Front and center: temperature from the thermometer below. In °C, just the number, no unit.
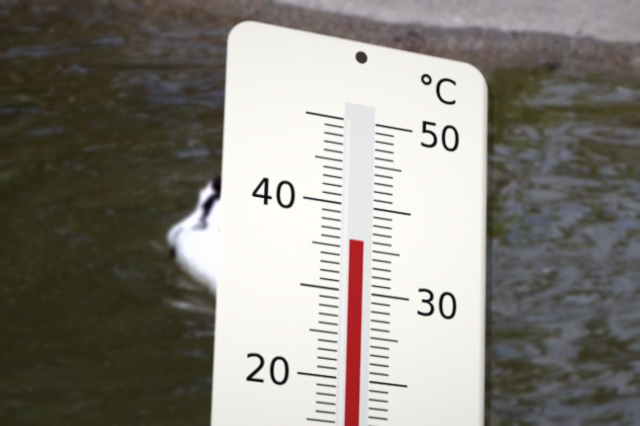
36
